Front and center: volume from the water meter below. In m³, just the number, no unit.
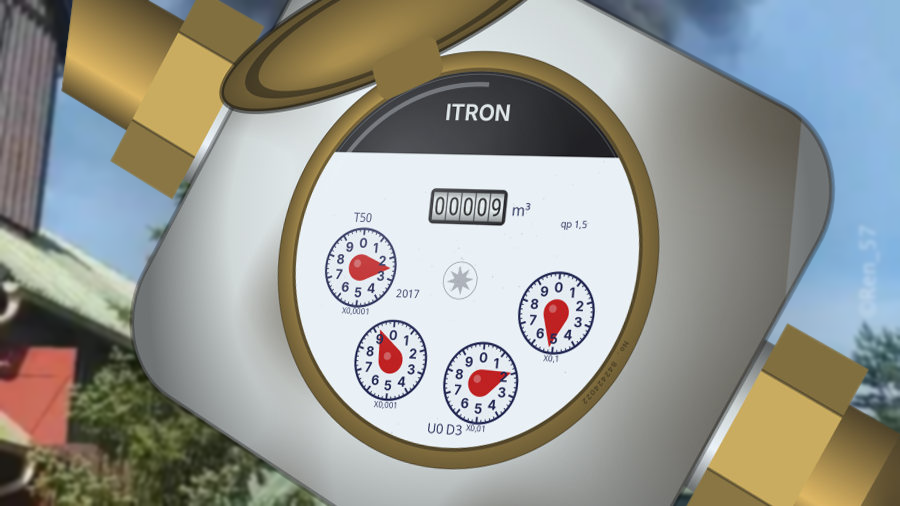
9.5192
